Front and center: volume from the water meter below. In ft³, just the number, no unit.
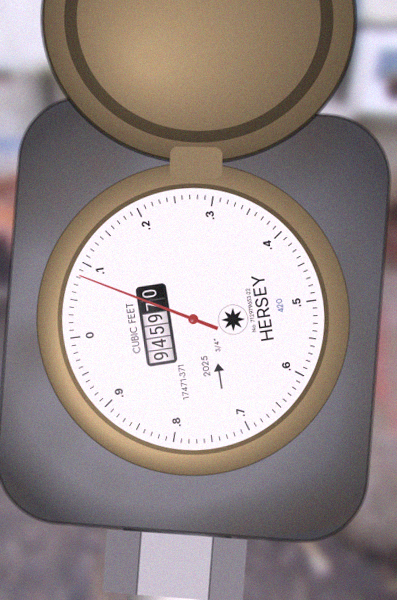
945970.08
